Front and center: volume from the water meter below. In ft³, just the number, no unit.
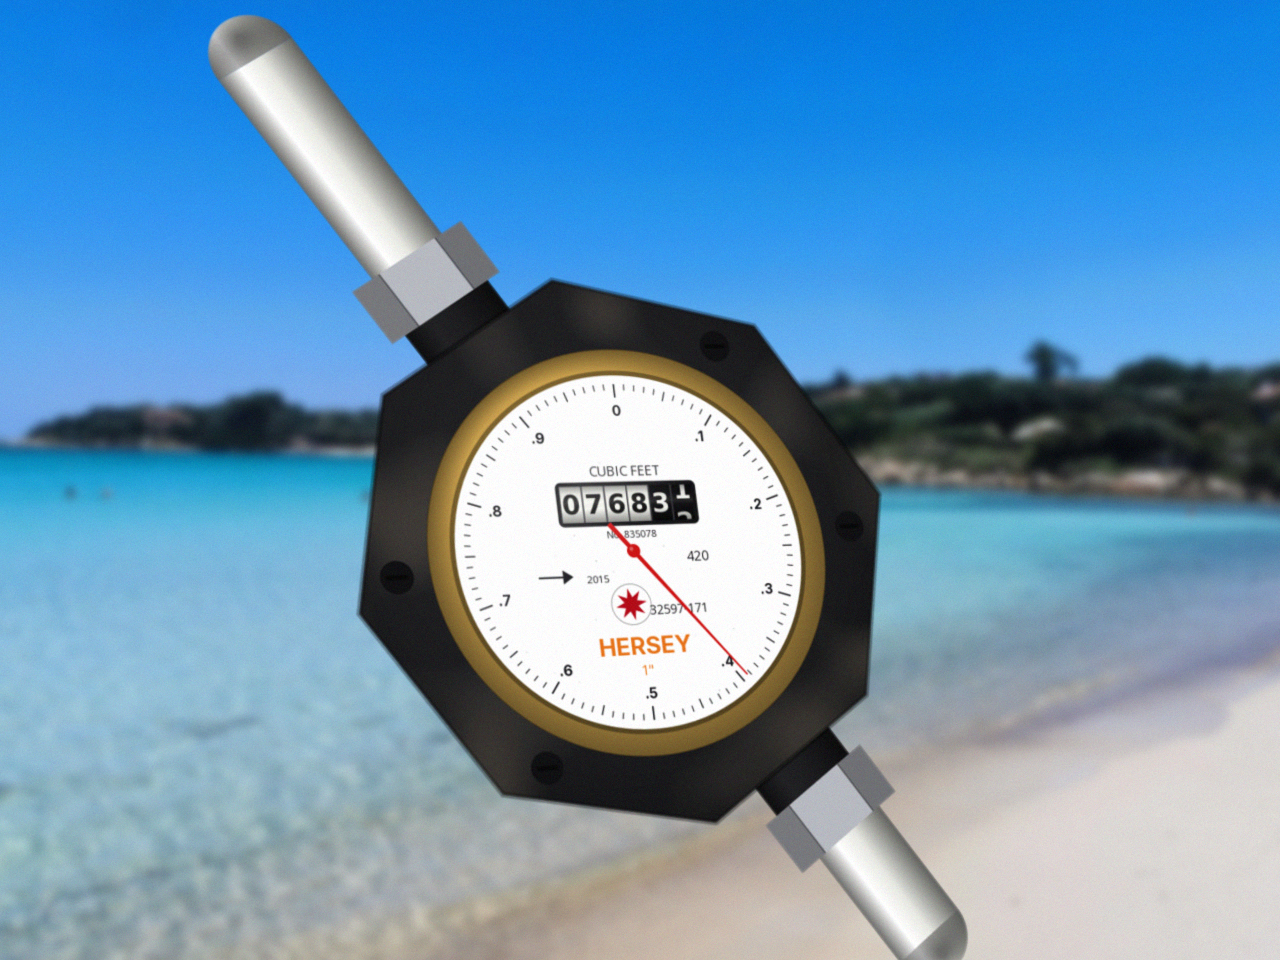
76831.39
